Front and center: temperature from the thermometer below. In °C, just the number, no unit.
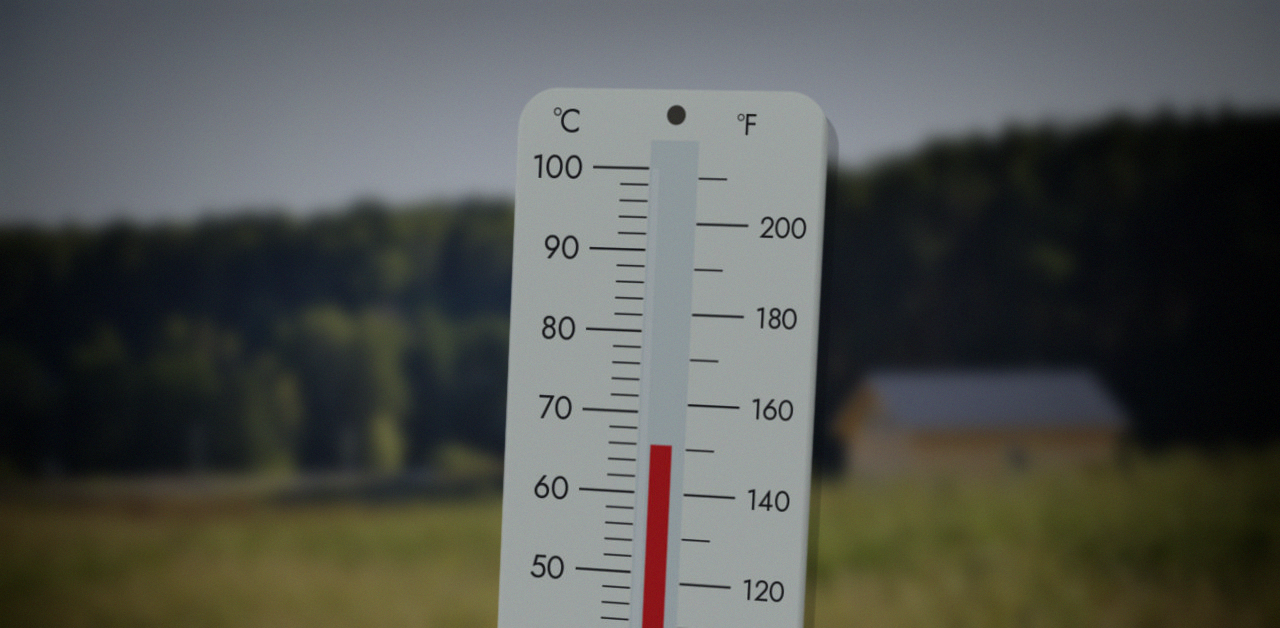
66
